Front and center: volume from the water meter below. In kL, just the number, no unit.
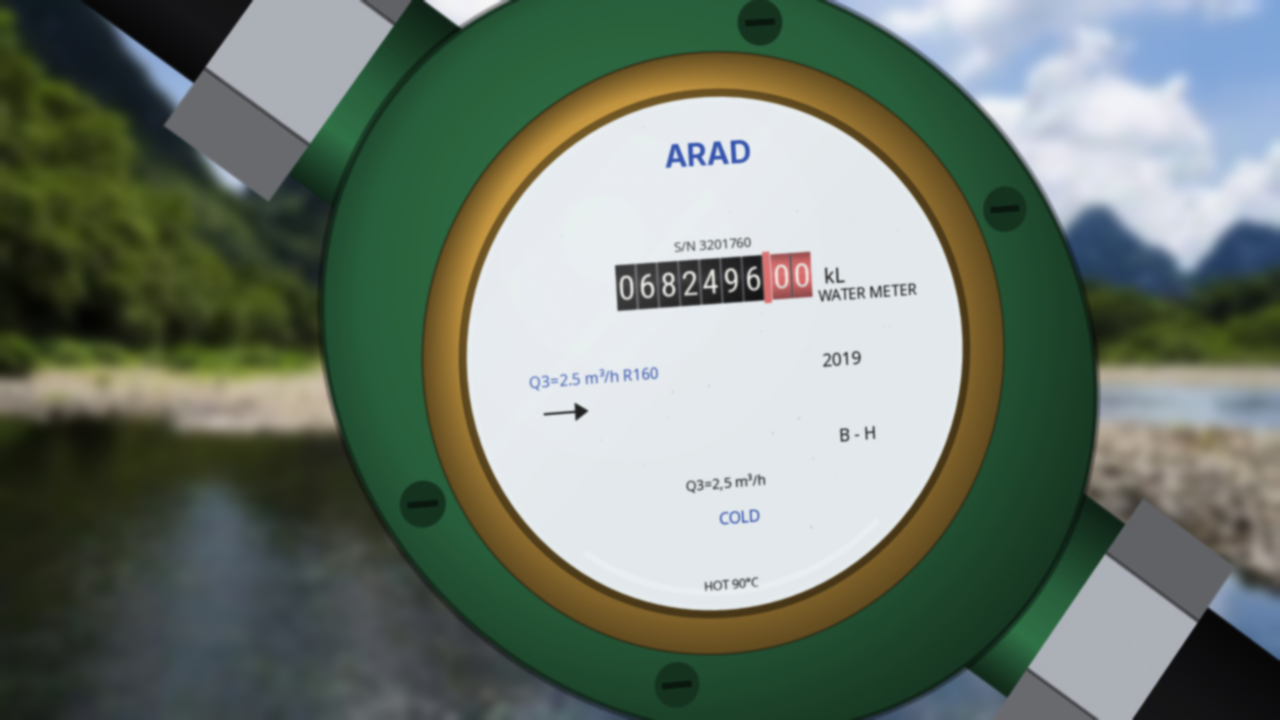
682496.00
